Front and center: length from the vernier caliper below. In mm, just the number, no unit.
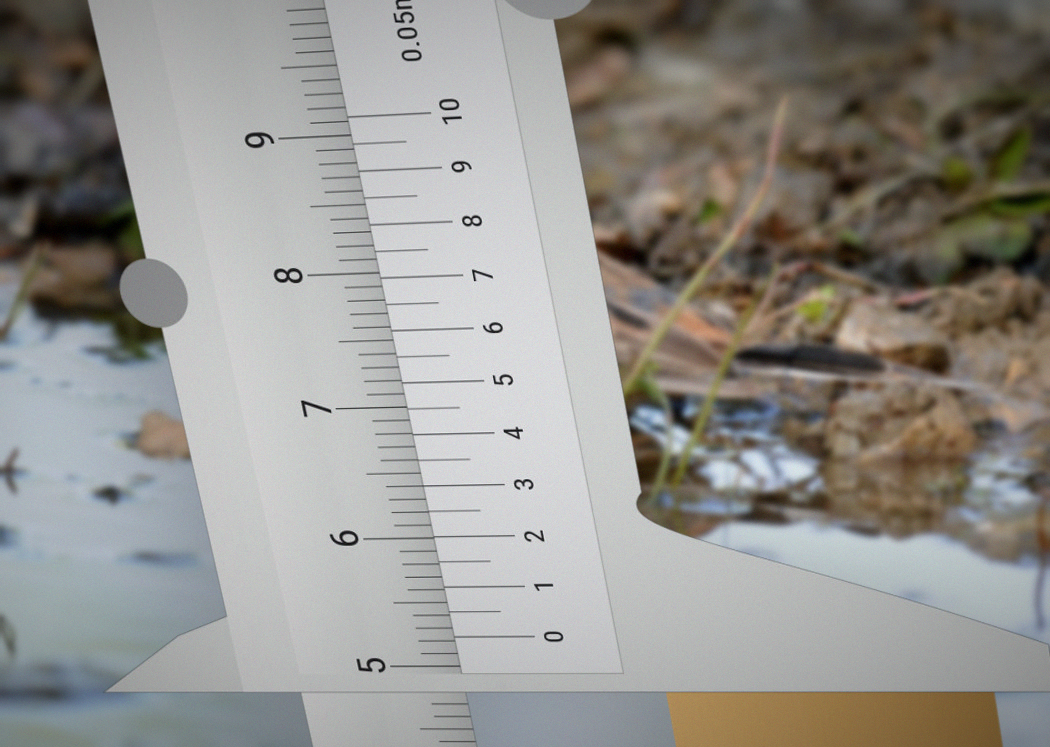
52.3
